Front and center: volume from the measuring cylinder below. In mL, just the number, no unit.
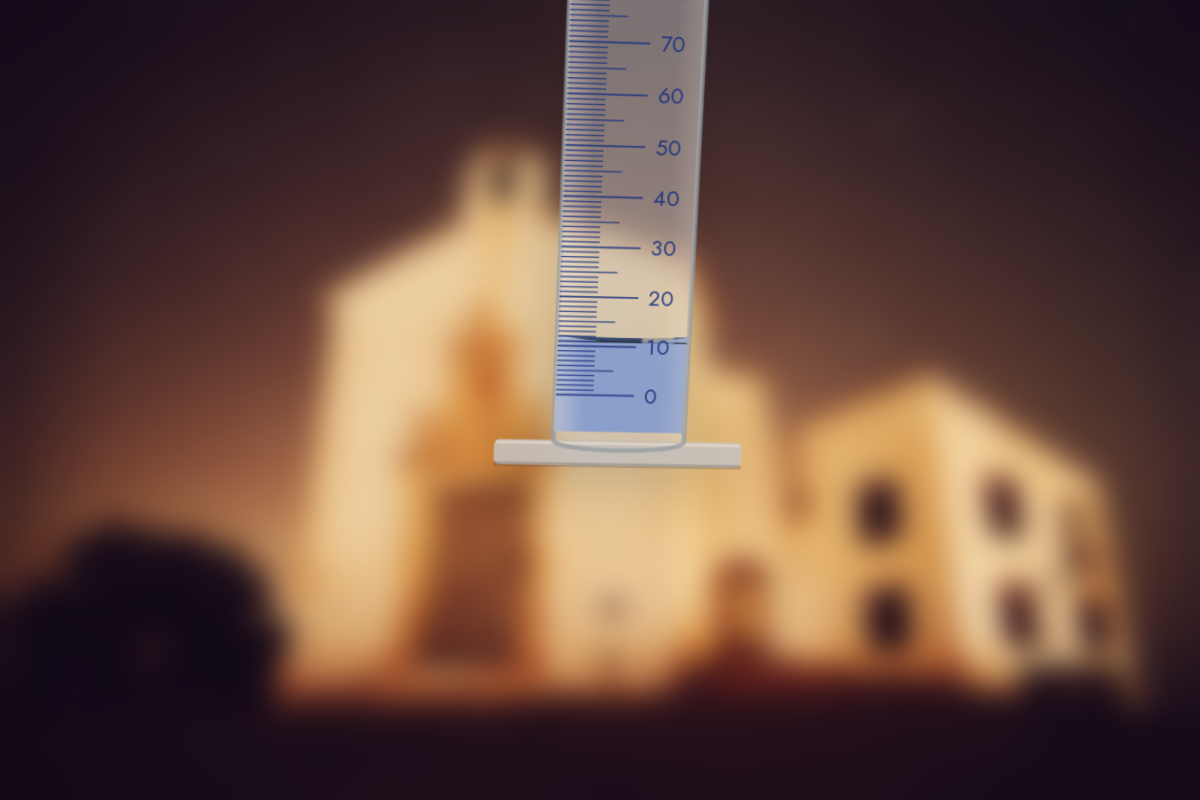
11
